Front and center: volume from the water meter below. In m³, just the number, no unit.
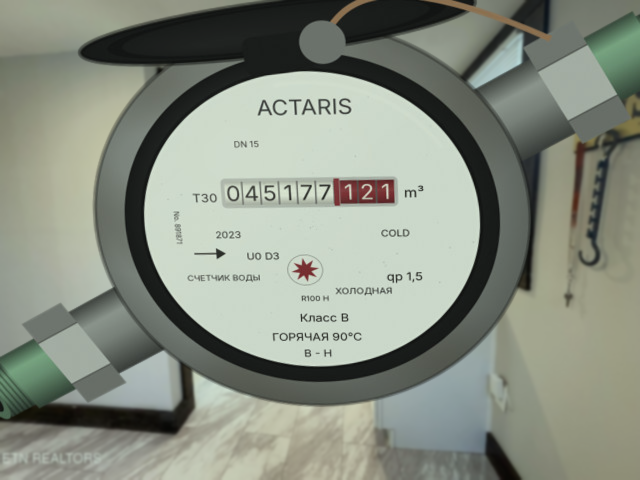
45177.121
